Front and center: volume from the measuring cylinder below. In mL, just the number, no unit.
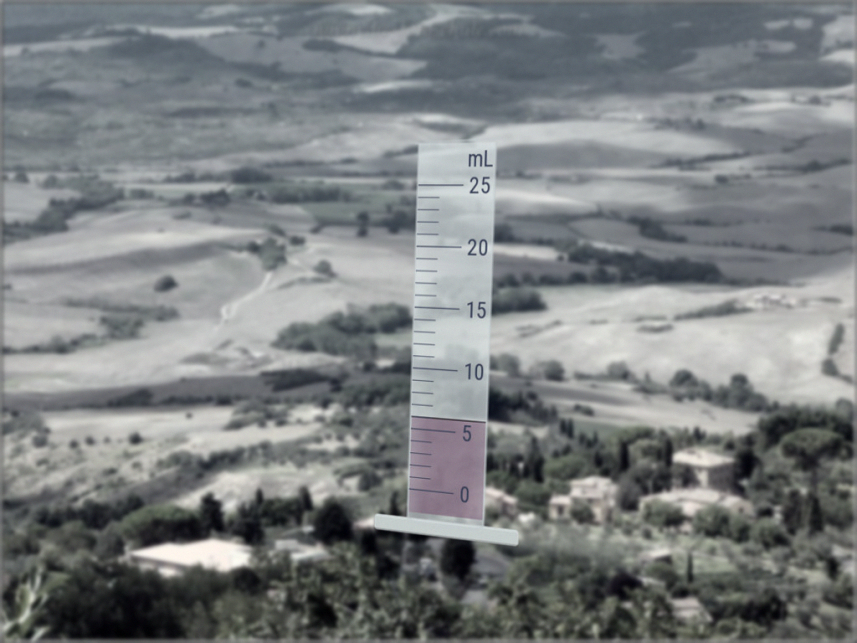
6
